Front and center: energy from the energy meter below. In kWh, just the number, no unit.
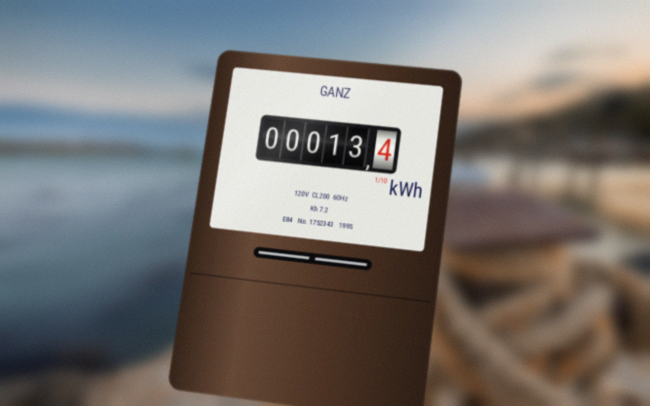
13.4
